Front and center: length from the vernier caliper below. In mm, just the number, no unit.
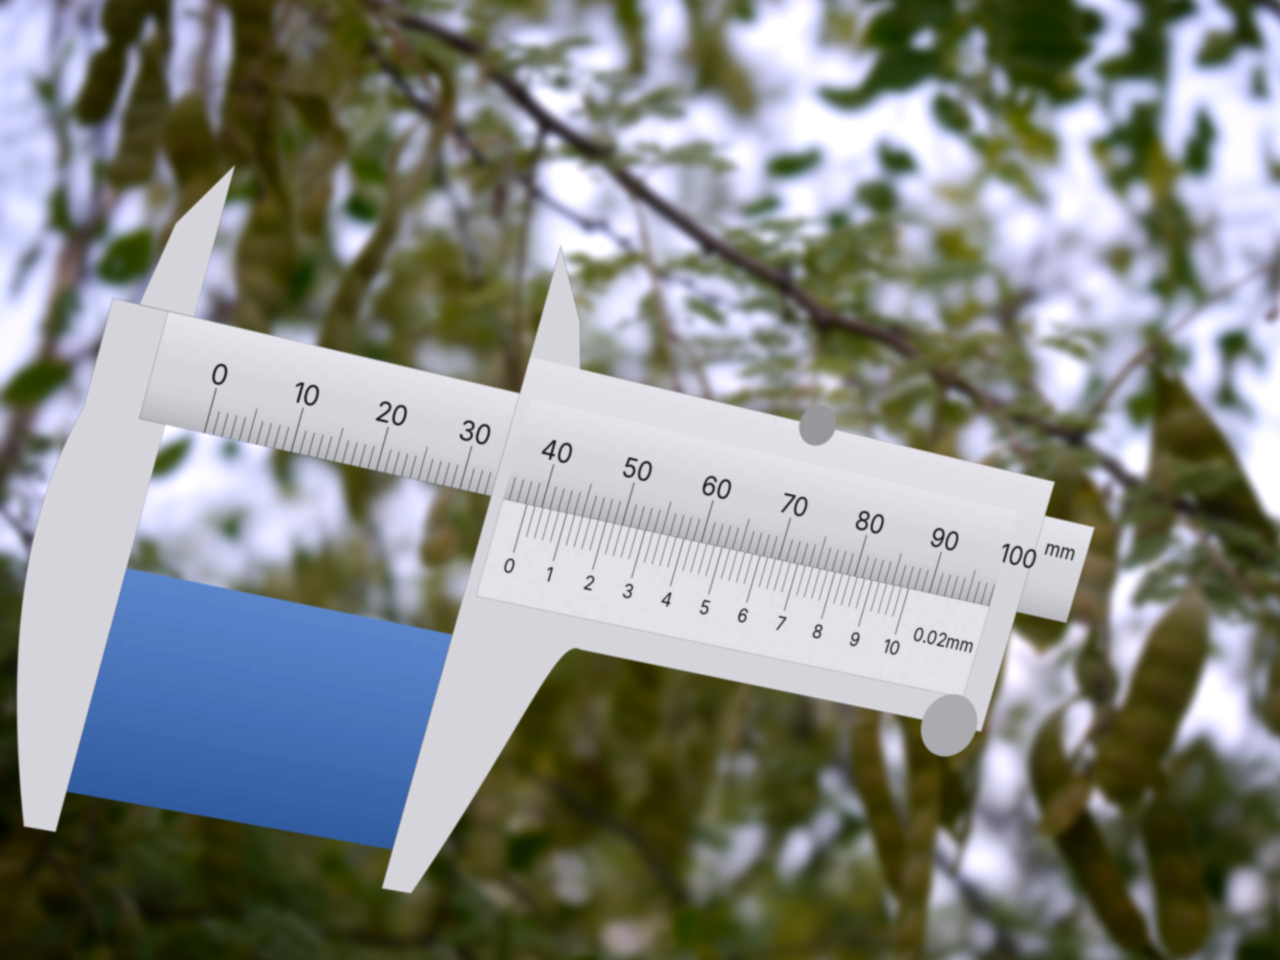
38.2
